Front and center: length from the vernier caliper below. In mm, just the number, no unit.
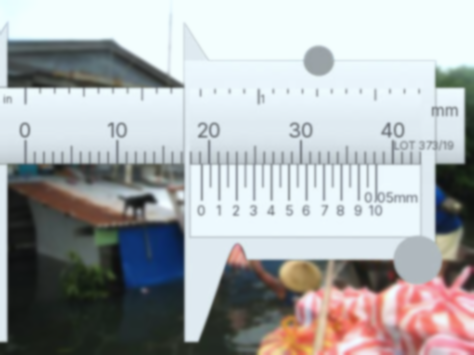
19.2
